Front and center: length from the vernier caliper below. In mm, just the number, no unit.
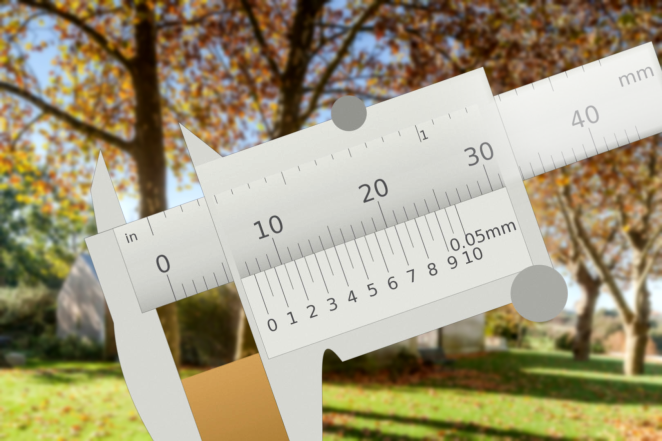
7.4
